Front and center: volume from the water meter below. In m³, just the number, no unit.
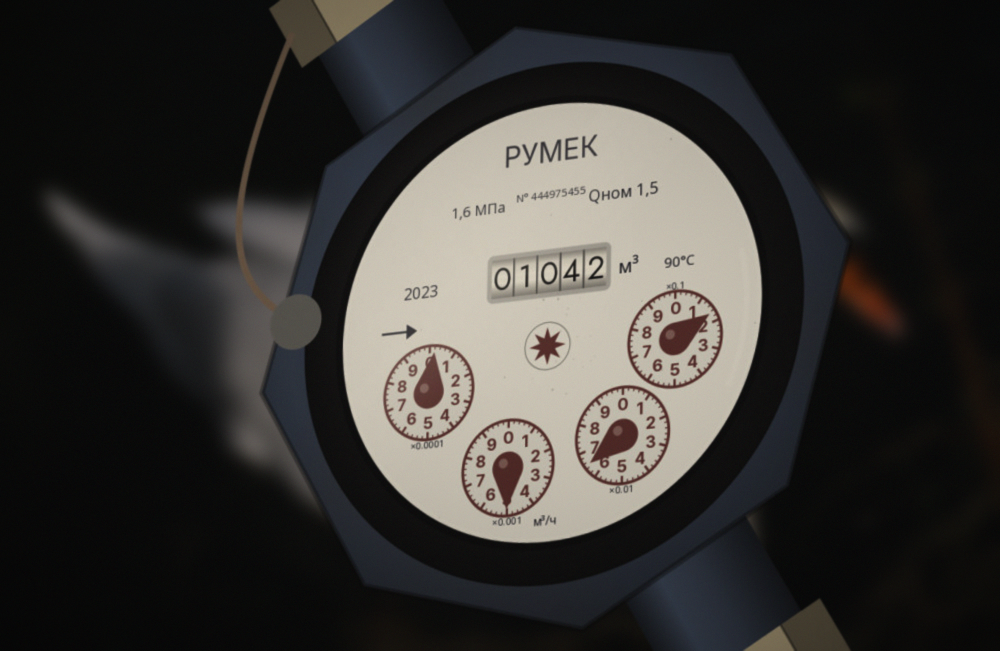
1042.1650
